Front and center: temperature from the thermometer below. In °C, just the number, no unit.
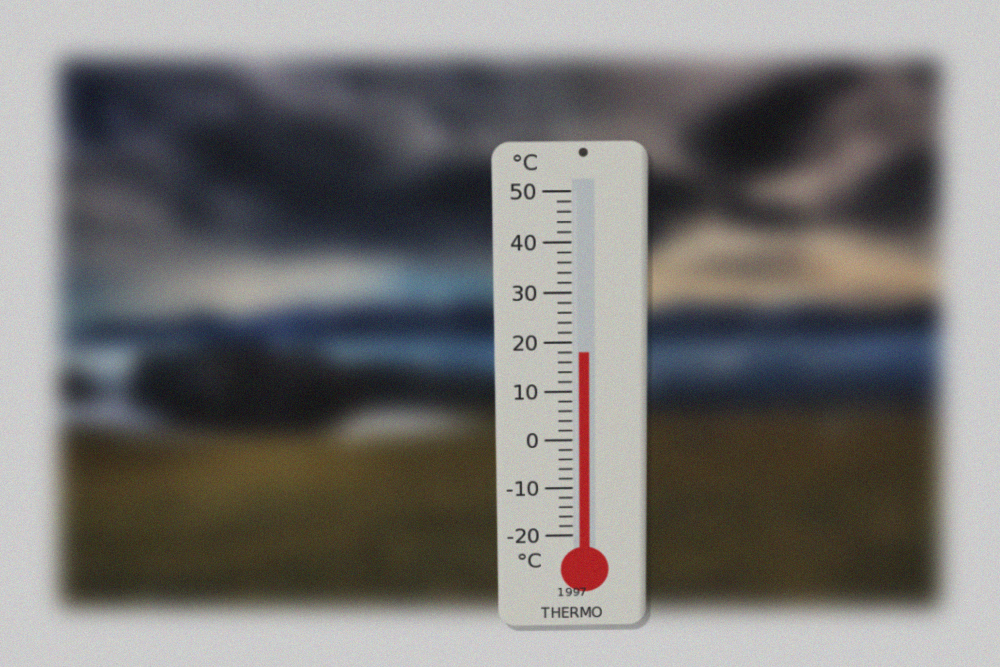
18
